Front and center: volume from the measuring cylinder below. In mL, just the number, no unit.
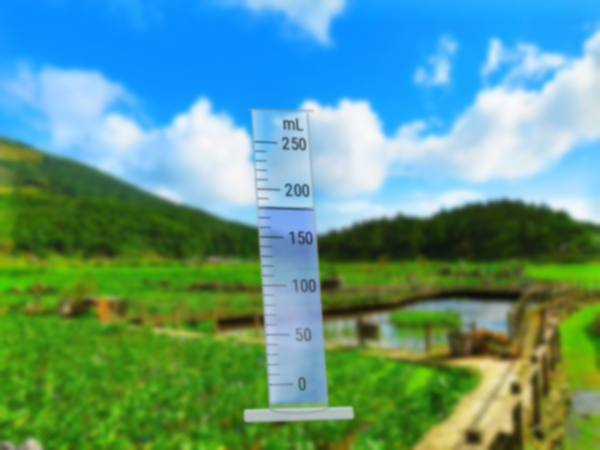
180
